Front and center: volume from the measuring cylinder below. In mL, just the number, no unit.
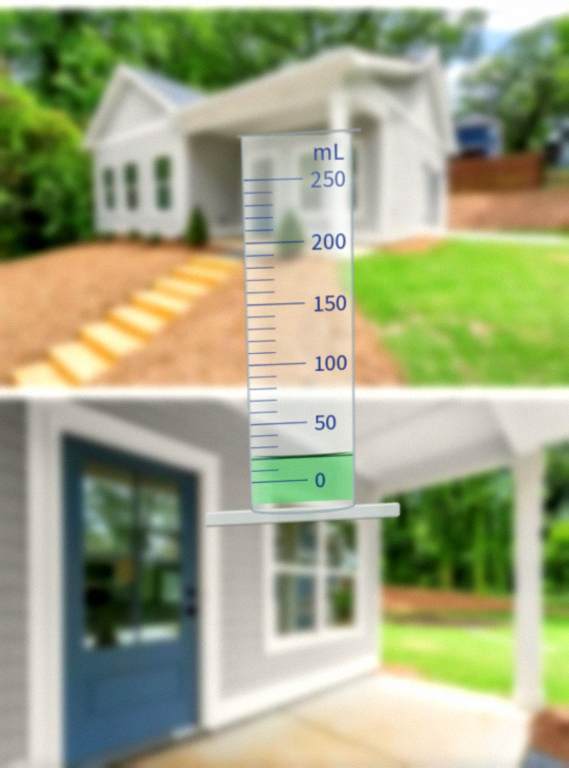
20
